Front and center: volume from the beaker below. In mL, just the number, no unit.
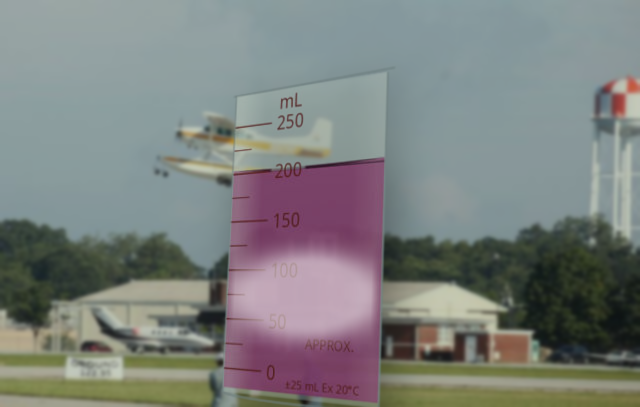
200
